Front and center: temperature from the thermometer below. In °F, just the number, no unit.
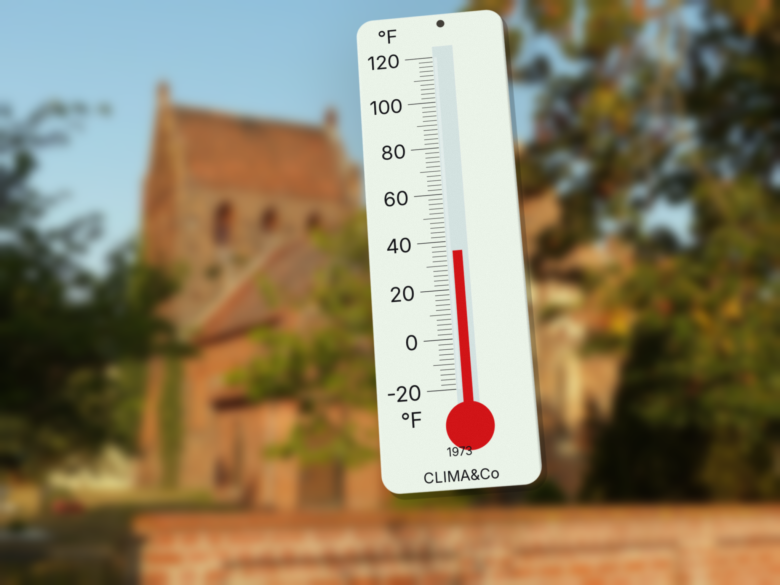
36
